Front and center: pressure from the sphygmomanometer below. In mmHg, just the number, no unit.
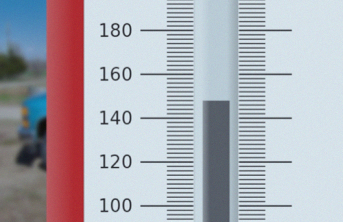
148
